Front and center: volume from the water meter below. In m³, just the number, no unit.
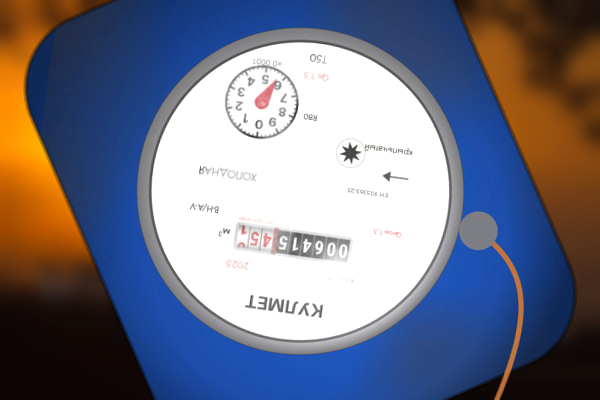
6415.4505
